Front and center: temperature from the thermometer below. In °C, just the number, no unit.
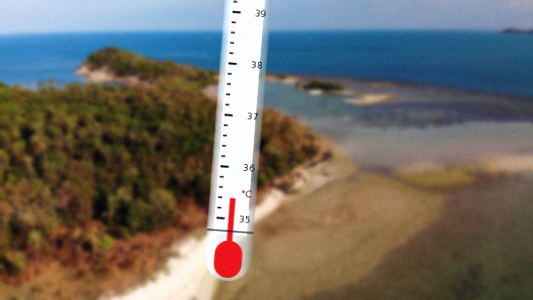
35.4
